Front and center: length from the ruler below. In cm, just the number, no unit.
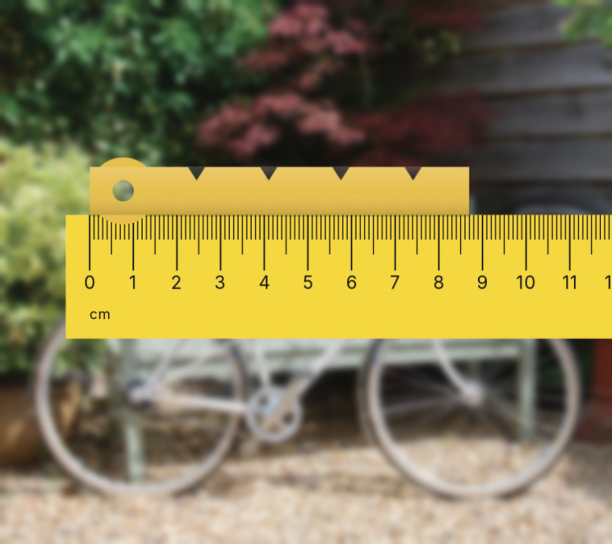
8.7
